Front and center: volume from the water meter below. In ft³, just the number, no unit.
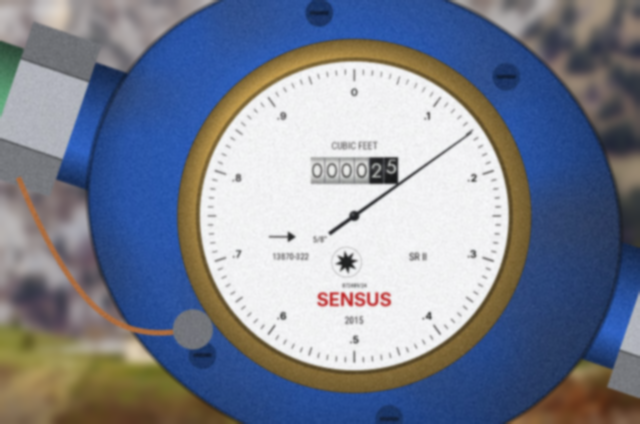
25.15
